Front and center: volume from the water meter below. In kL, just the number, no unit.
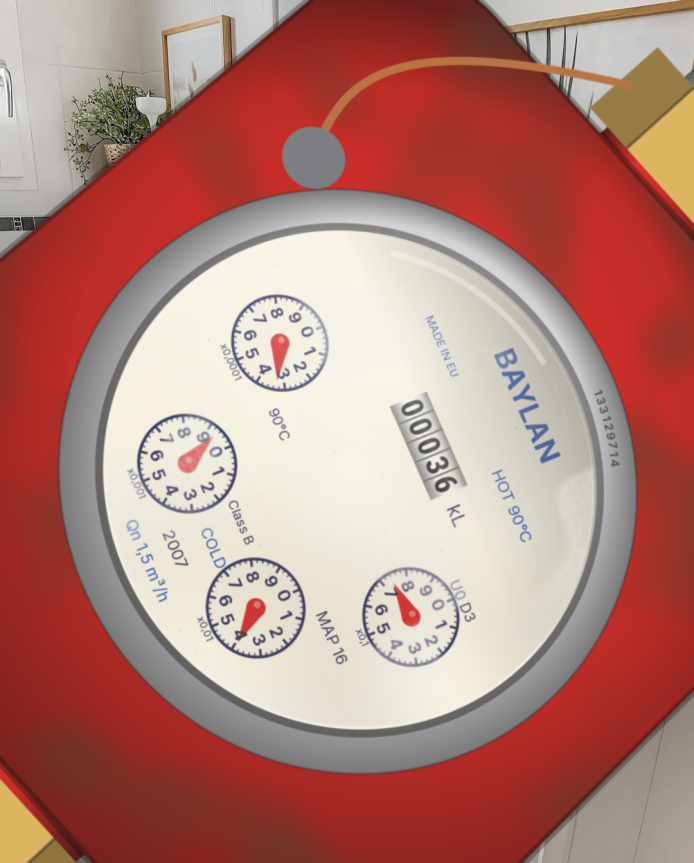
36.7393
